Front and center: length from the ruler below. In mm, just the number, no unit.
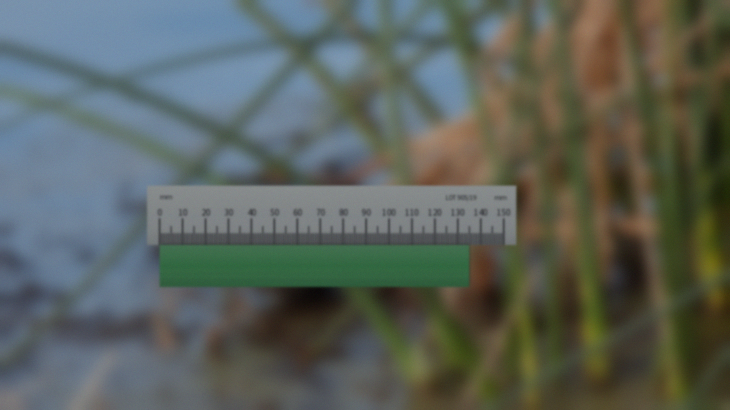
135
